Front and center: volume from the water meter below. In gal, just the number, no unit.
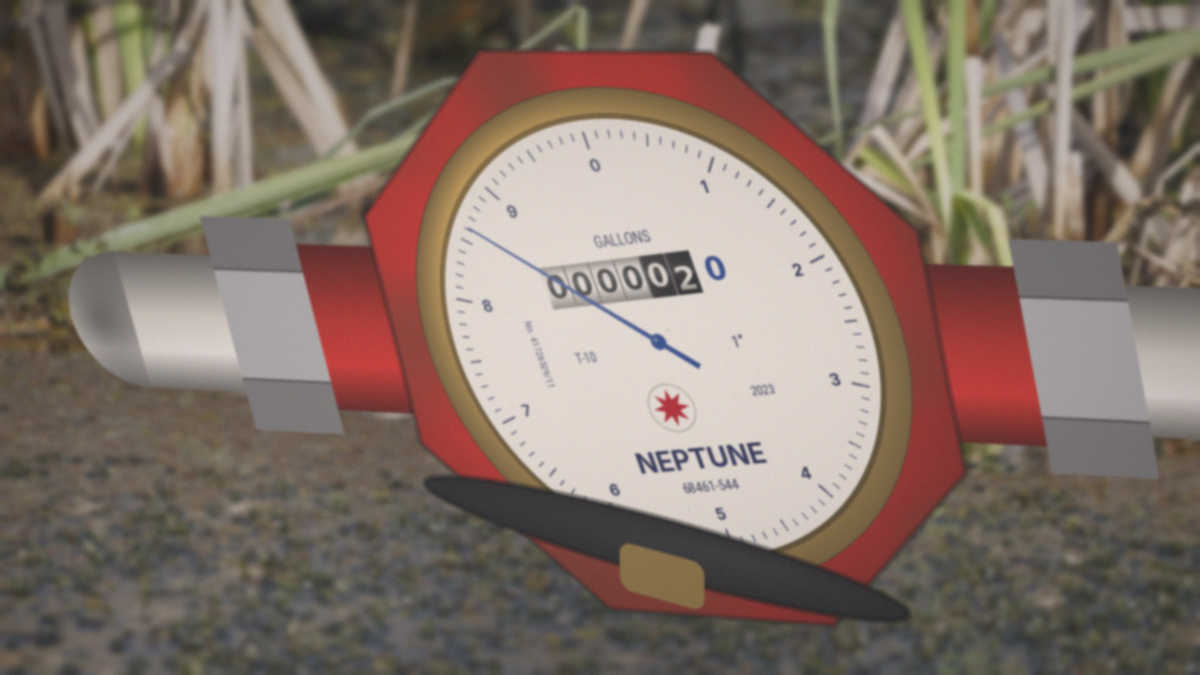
18.6
